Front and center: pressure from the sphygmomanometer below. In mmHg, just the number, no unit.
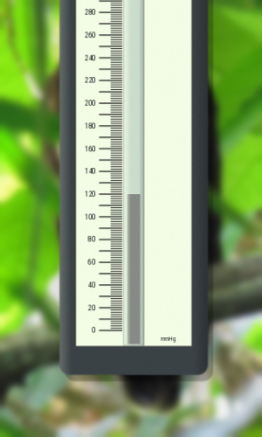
120
